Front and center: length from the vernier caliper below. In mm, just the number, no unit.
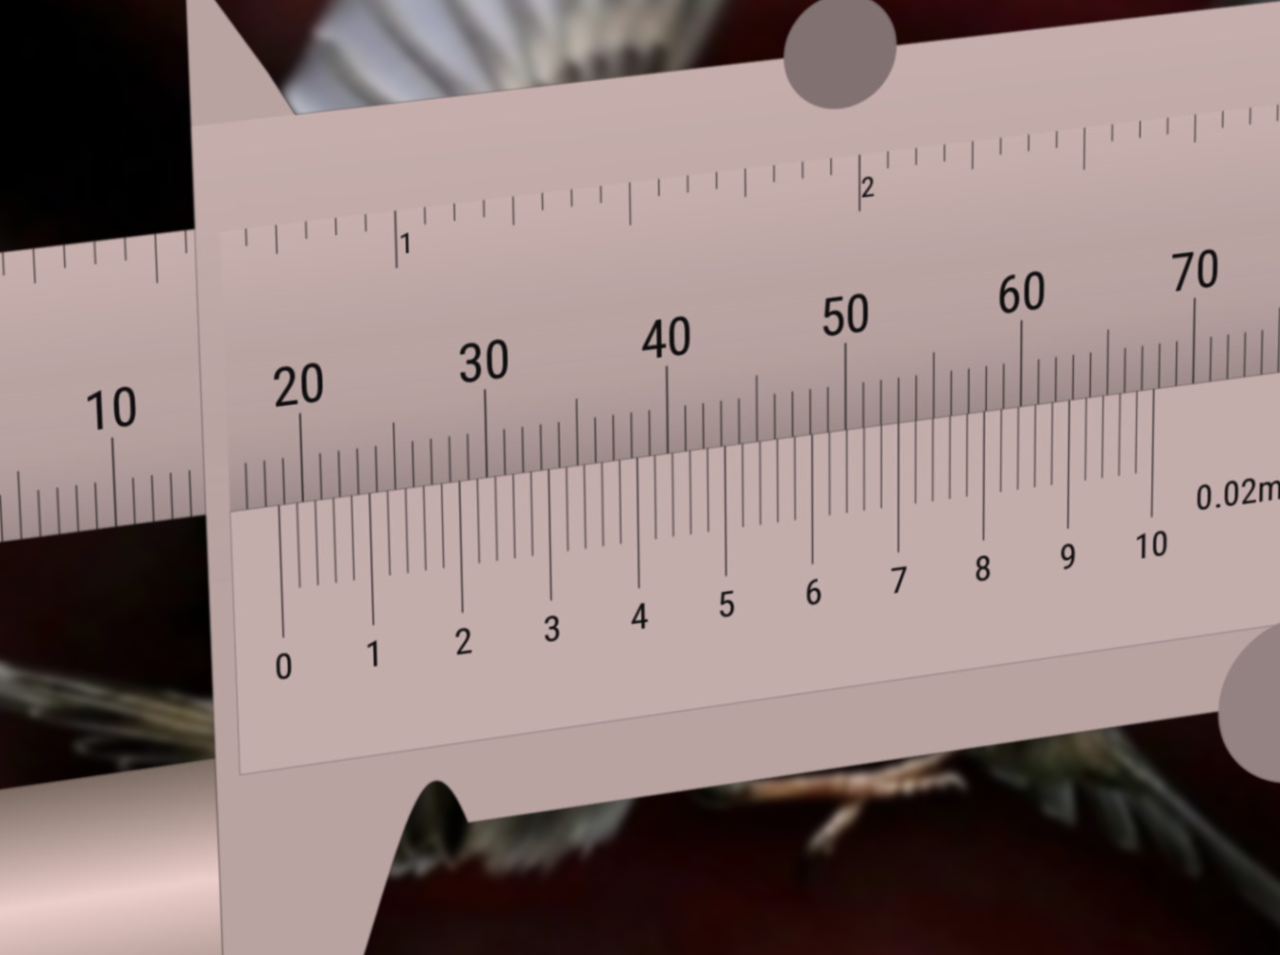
18.7
